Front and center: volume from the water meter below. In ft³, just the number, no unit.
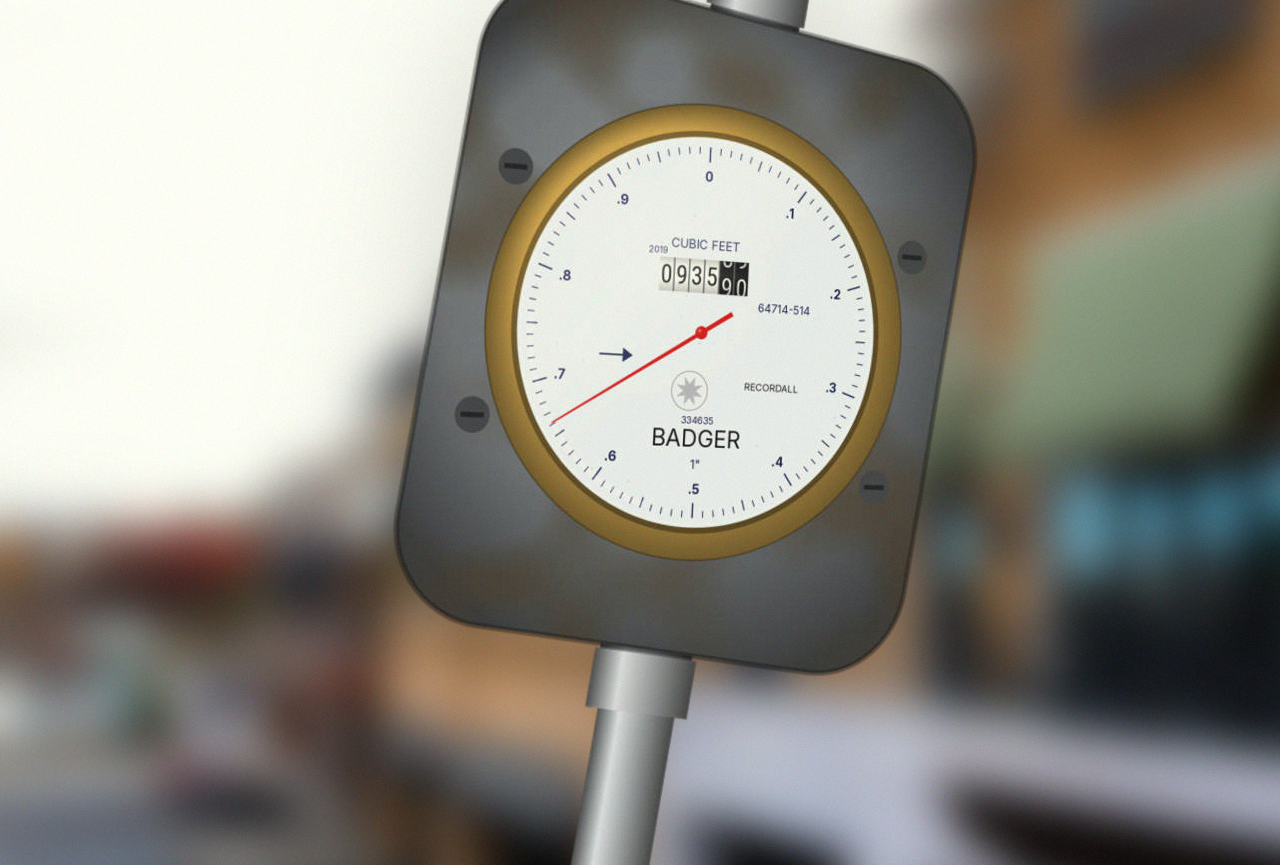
93589.66
